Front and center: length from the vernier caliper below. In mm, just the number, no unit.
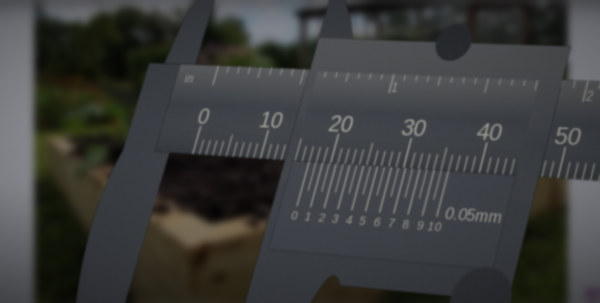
17.0
